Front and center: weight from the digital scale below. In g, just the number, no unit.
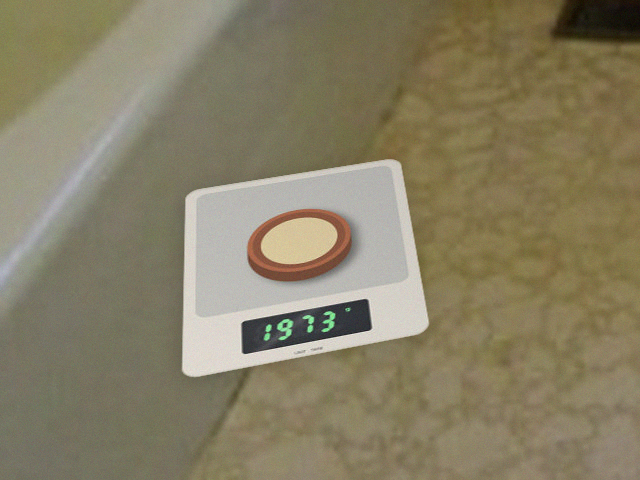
1973
